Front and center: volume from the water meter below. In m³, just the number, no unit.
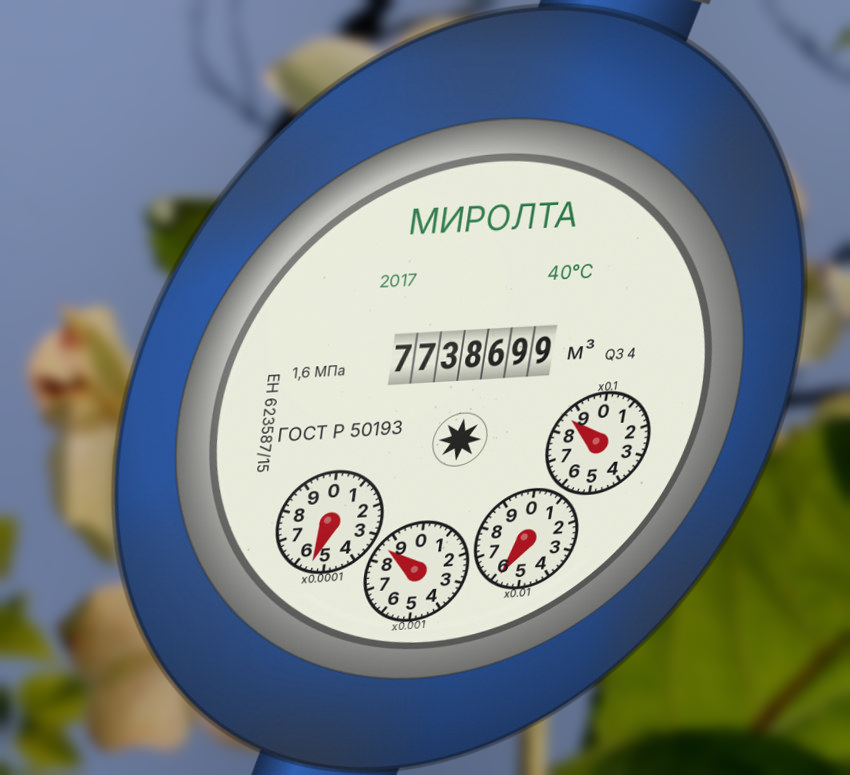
7738699.8585
